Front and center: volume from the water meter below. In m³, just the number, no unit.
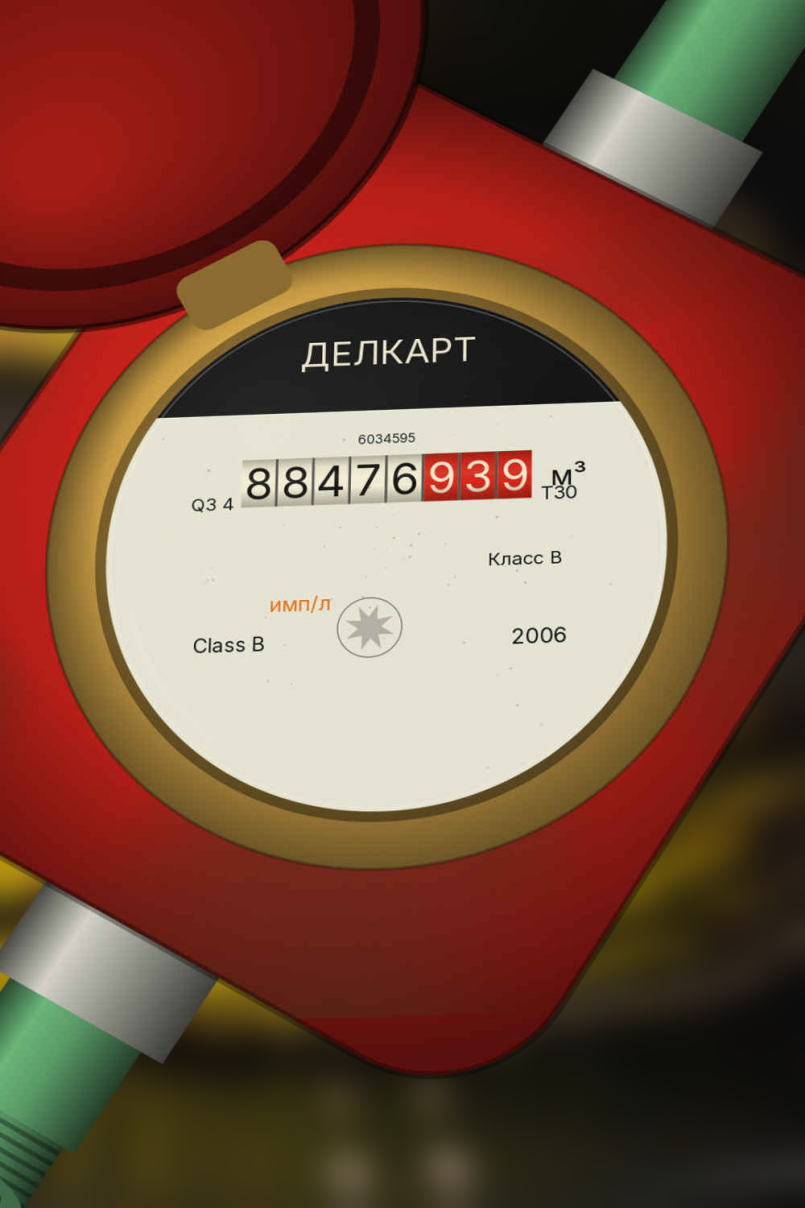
88476.939
